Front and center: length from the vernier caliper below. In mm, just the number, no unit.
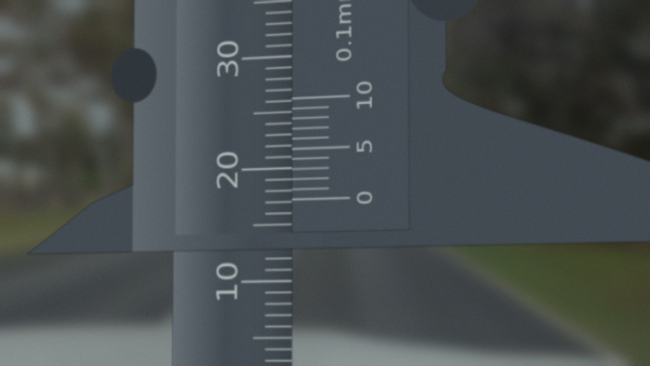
17.2
